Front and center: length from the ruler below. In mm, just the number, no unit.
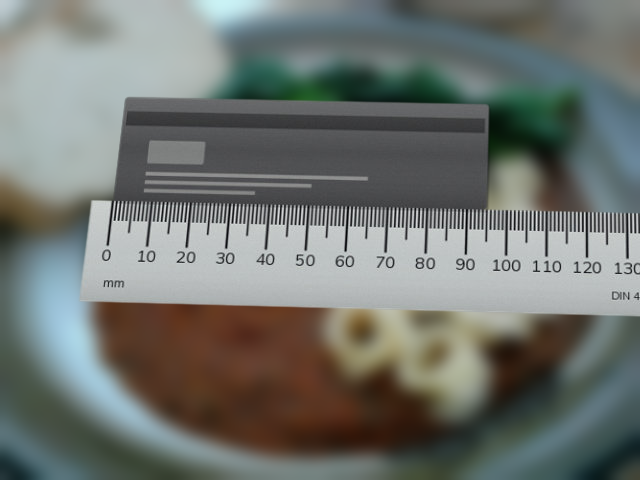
95
